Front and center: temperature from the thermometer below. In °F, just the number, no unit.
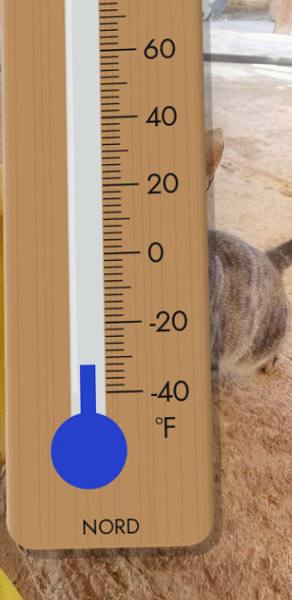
-32
